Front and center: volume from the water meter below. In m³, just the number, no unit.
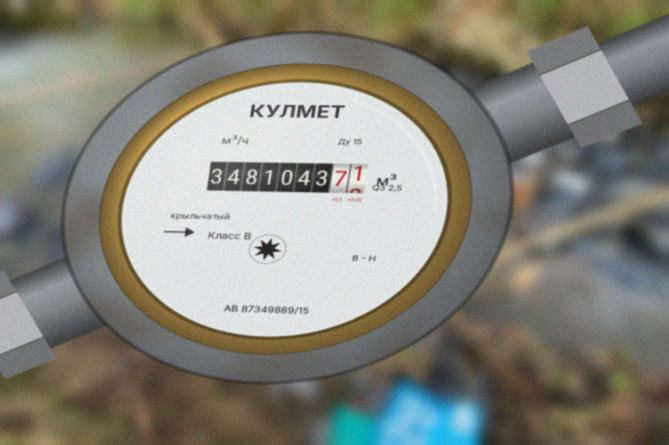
3481043.71
